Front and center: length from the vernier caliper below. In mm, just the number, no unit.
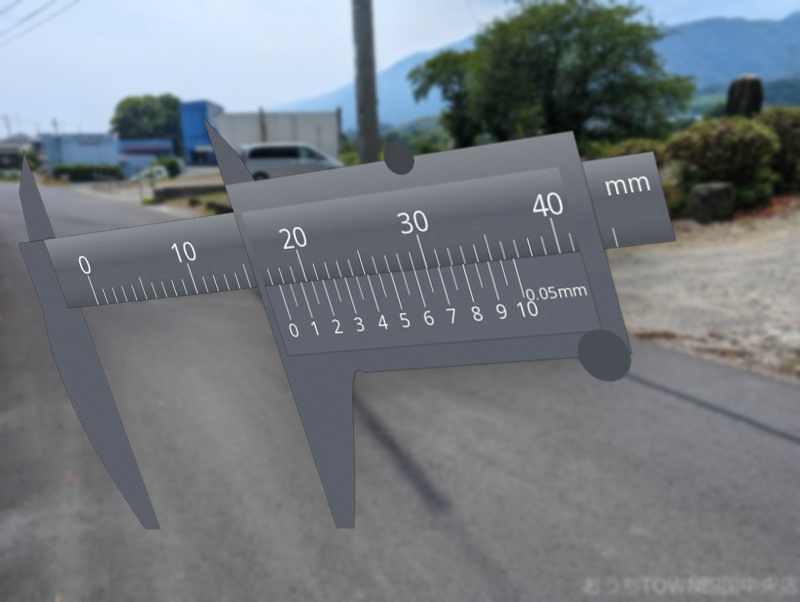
17.6
